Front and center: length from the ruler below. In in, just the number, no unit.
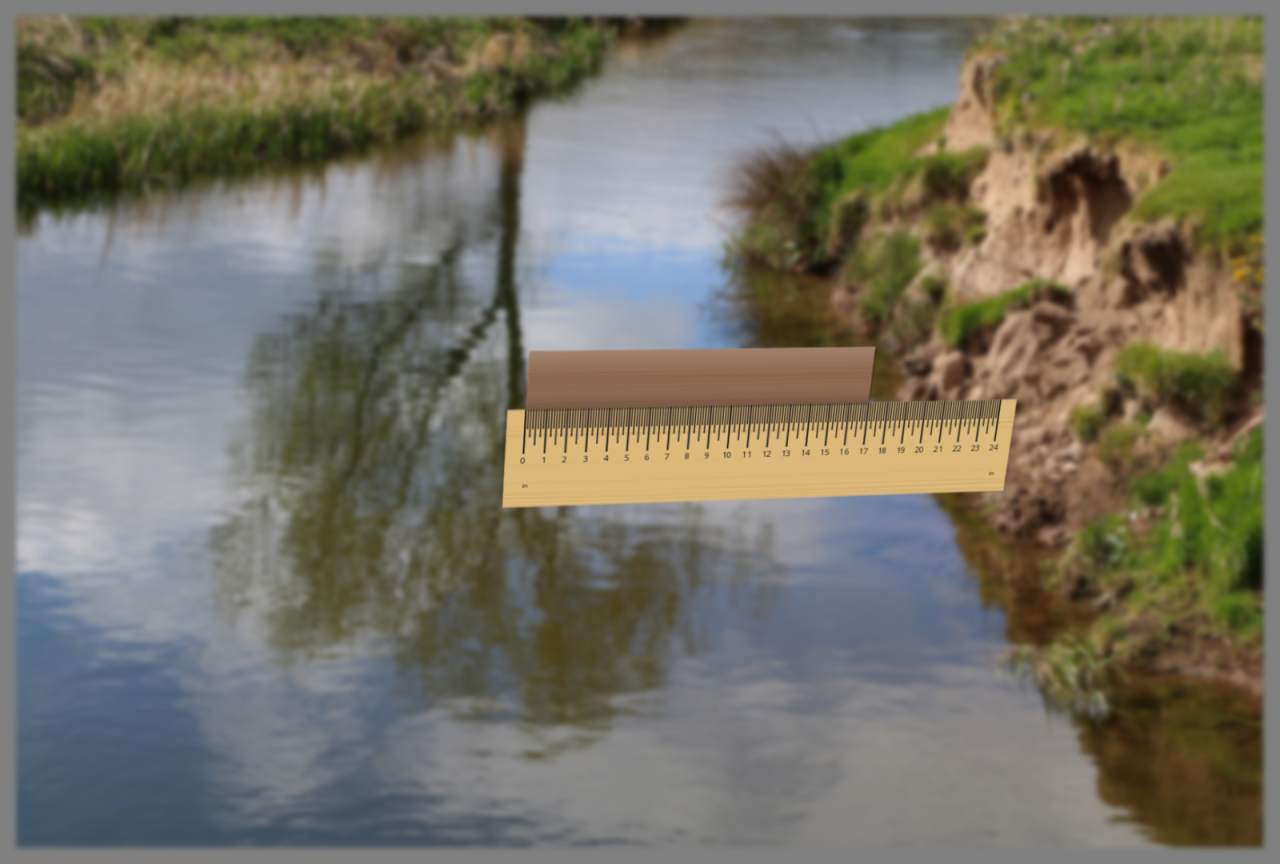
17
